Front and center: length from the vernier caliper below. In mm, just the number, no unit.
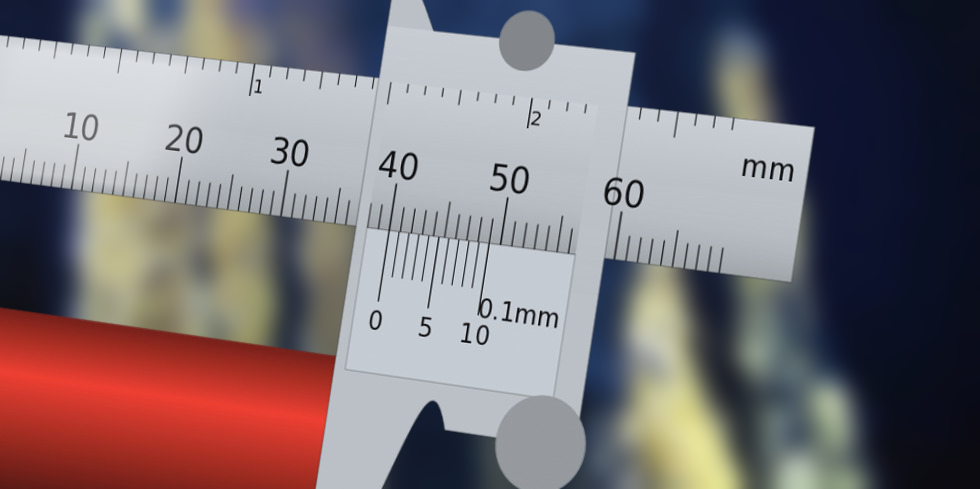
40.0
